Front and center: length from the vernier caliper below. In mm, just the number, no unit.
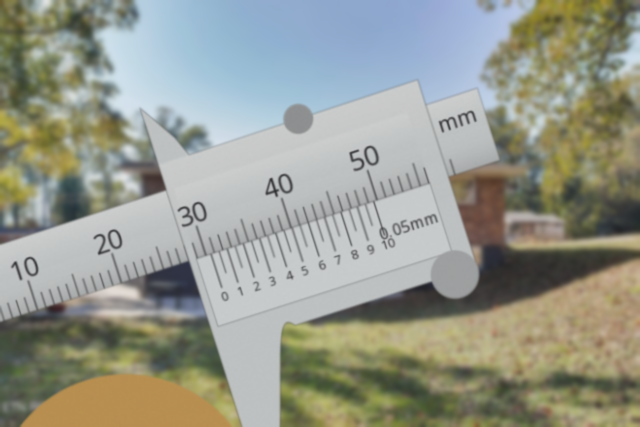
30.6
